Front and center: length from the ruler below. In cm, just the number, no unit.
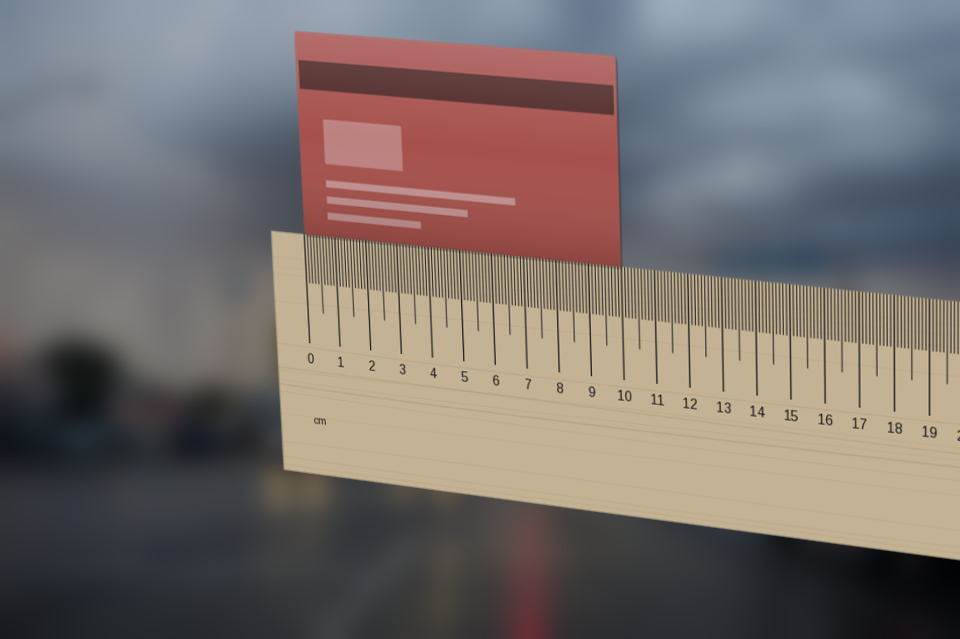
10
